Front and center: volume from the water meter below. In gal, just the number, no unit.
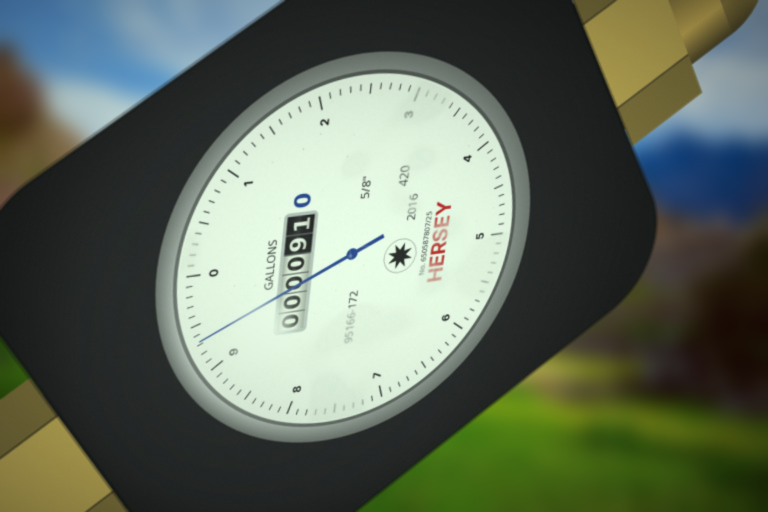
909.3
